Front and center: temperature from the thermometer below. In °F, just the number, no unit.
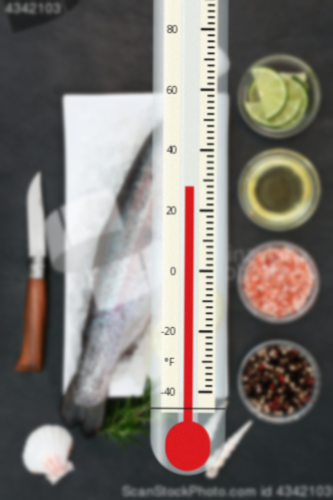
28
